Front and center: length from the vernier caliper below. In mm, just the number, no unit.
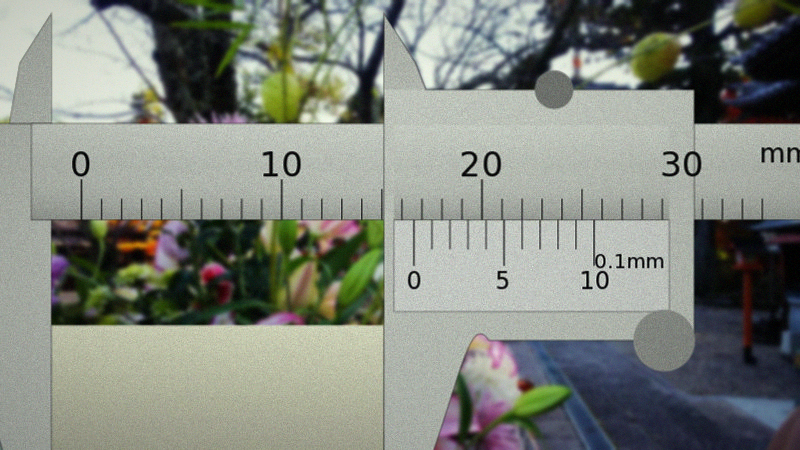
16.6
